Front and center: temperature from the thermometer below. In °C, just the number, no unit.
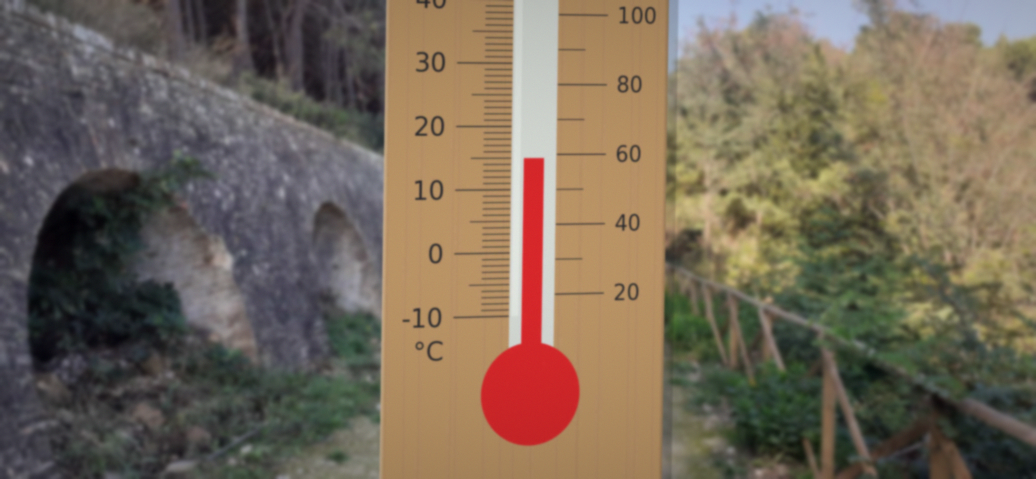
15
